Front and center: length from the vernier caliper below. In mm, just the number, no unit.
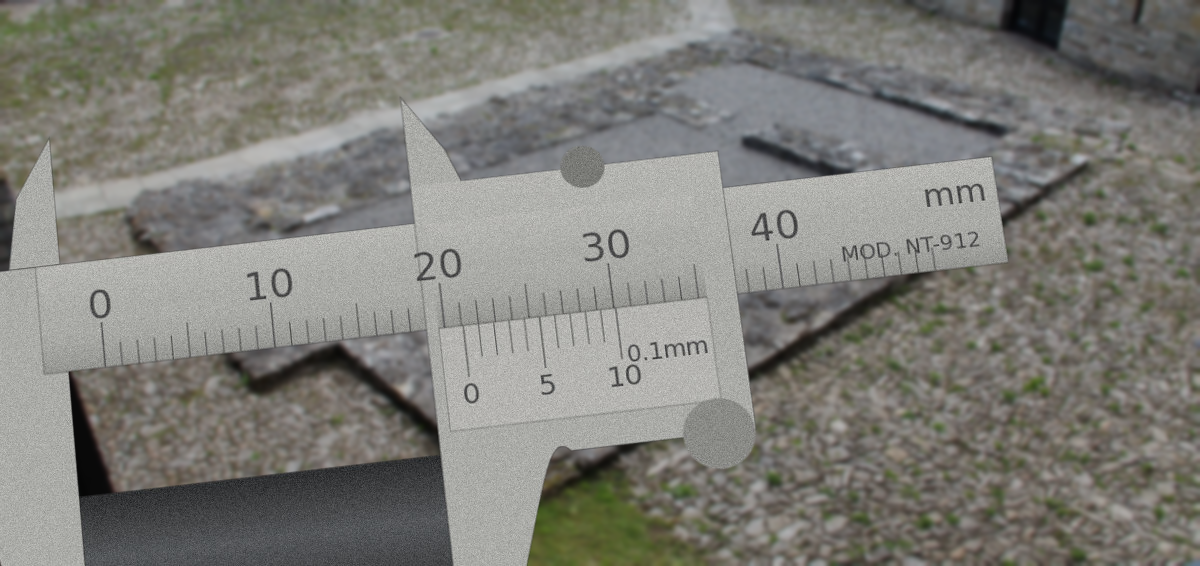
21.1
